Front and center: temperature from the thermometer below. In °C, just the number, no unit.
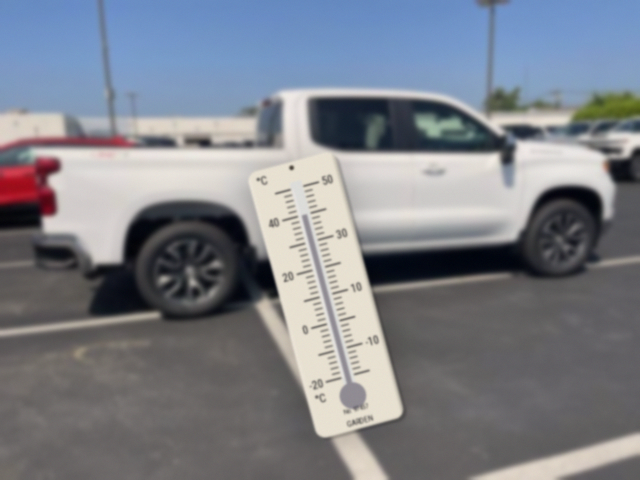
40
